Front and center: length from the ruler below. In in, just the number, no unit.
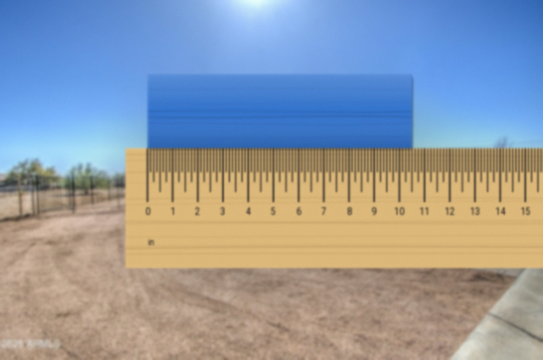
10.5
